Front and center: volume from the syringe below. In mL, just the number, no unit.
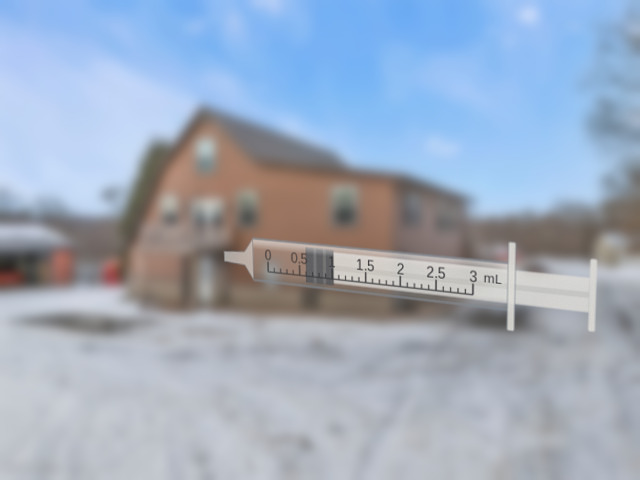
0.6
